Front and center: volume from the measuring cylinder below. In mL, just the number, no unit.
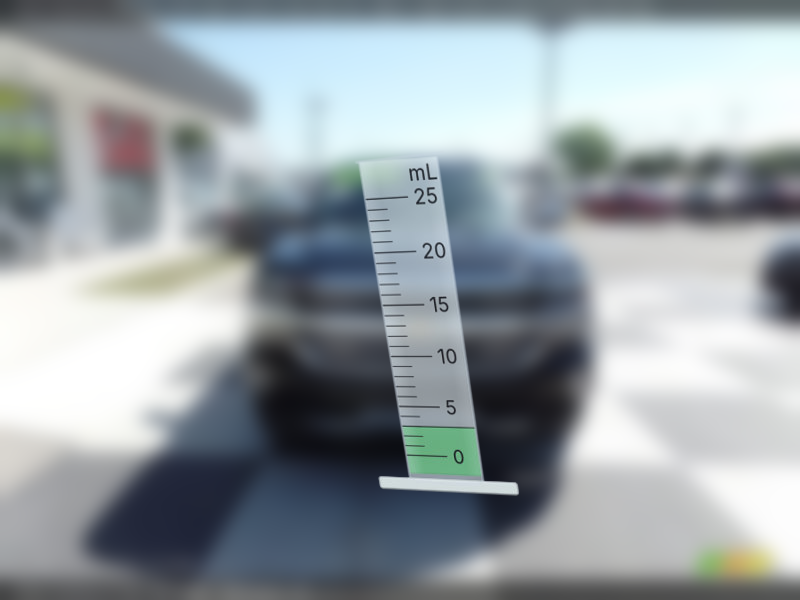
3
